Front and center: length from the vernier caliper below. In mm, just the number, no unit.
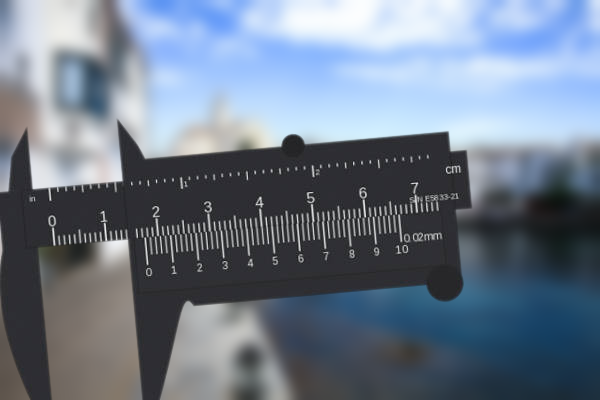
17.5
